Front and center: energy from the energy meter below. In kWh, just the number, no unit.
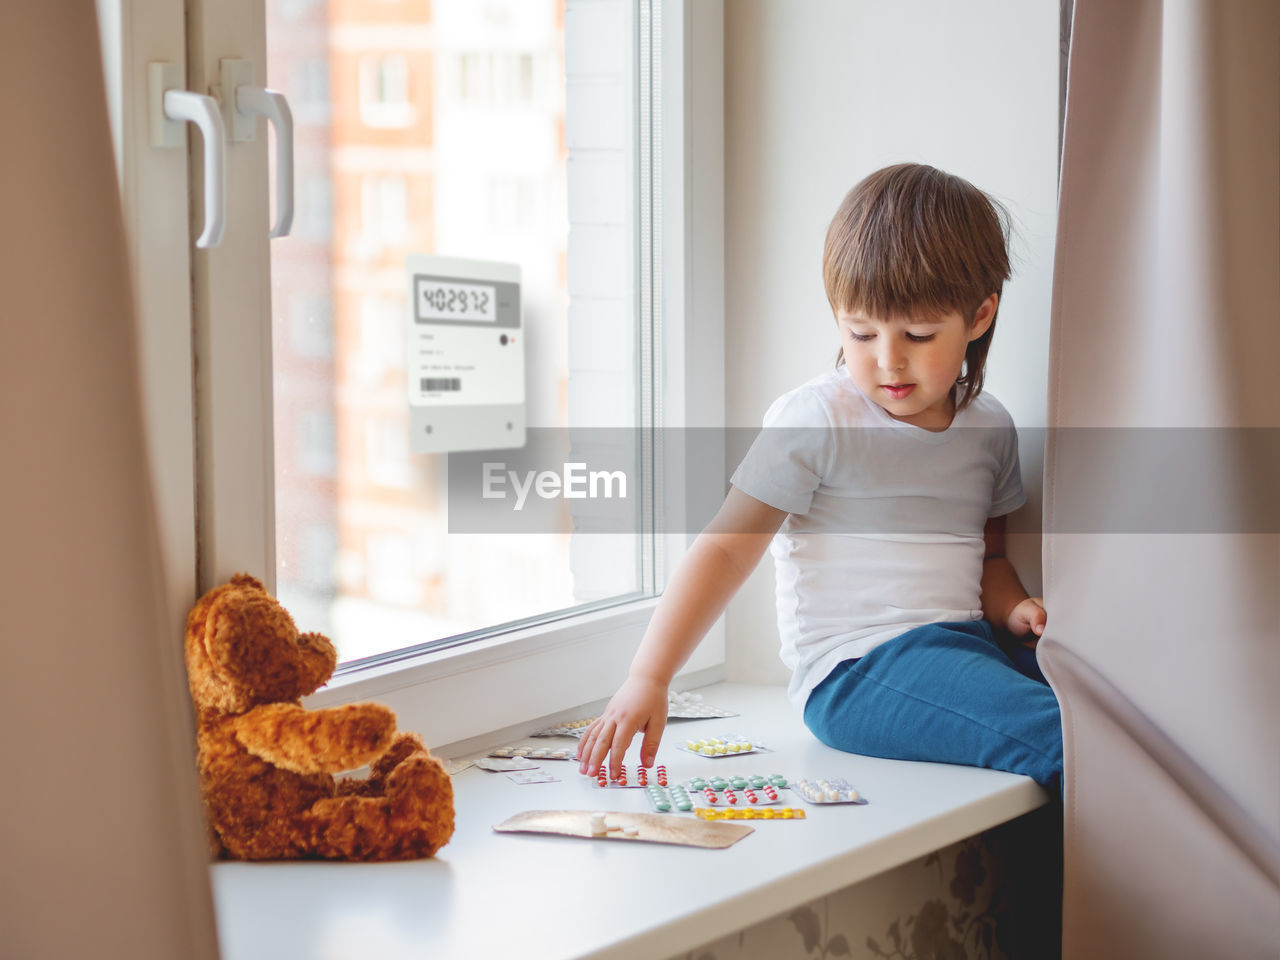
402972
